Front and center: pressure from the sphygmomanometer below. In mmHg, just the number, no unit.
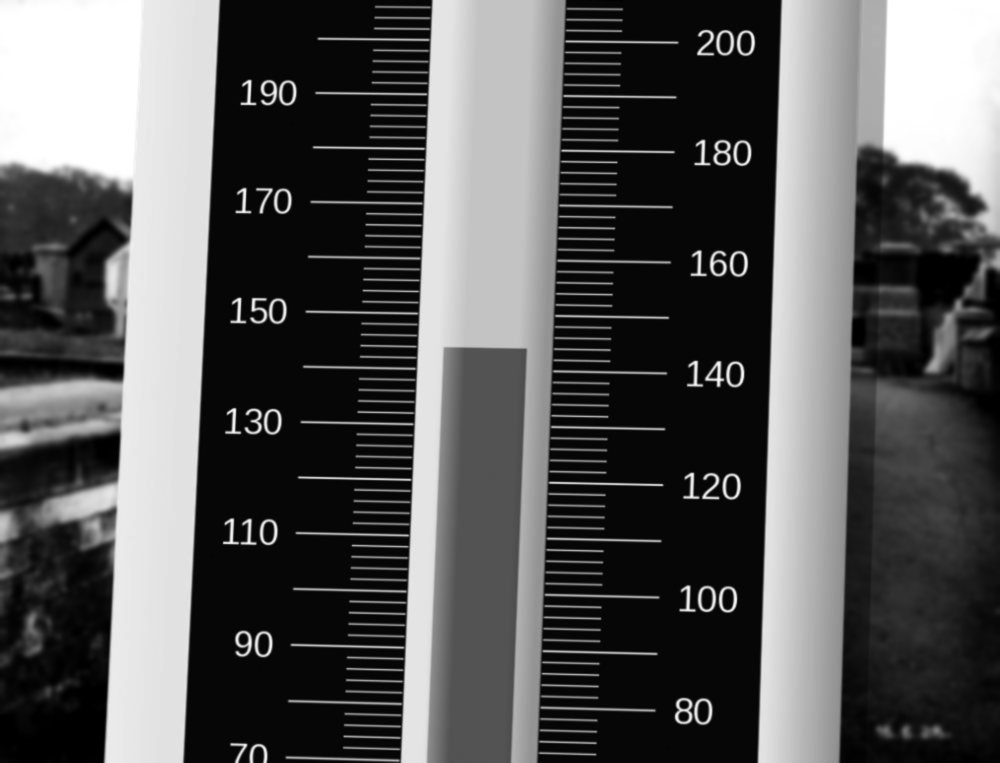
144
